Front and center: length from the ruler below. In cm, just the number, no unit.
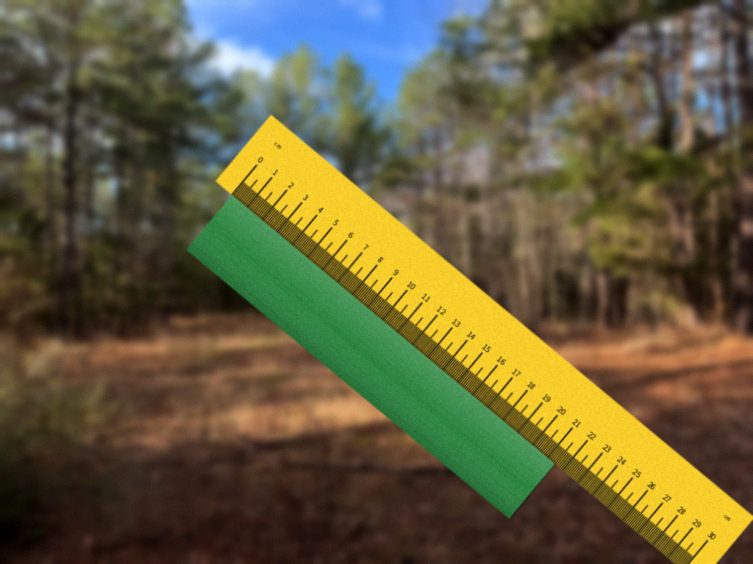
21.5
